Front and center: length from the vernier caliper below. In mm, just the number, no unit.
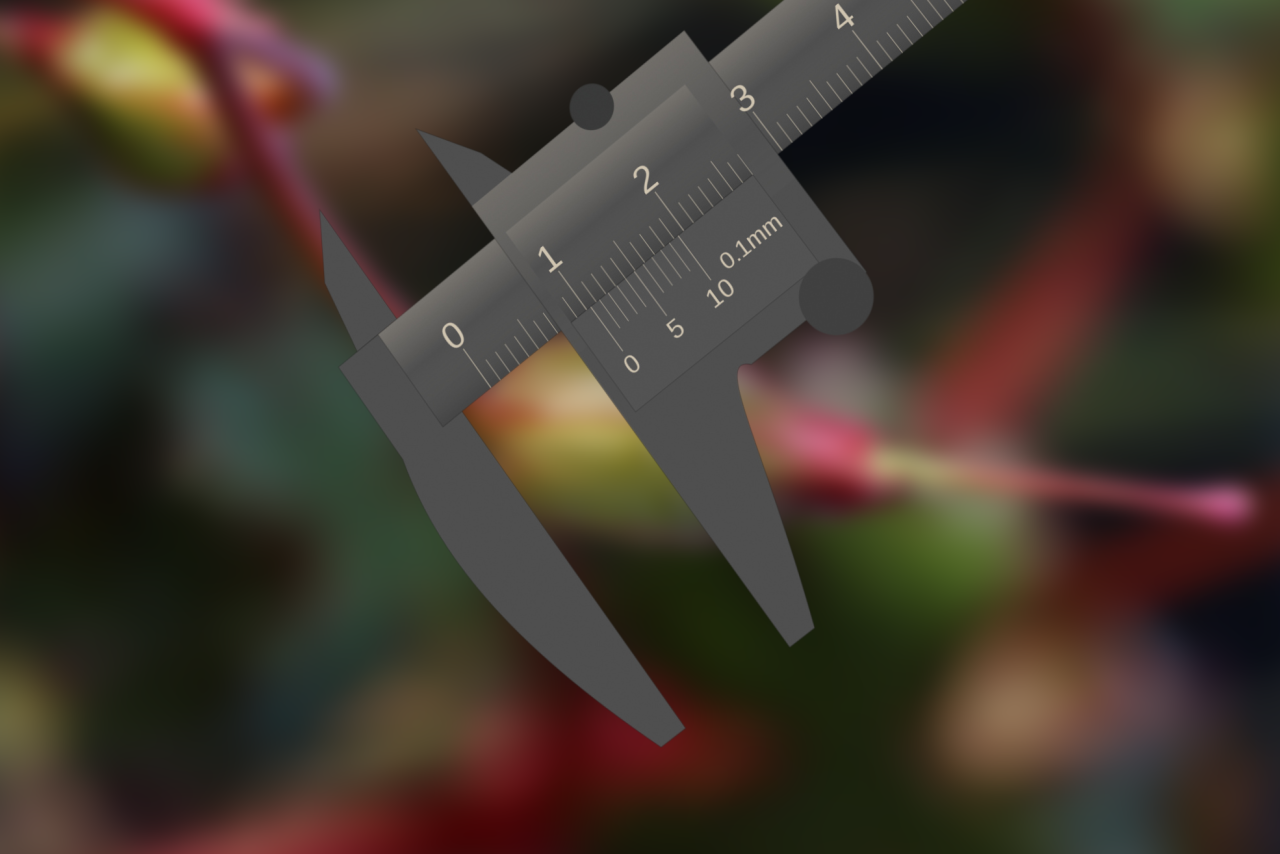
10.4
